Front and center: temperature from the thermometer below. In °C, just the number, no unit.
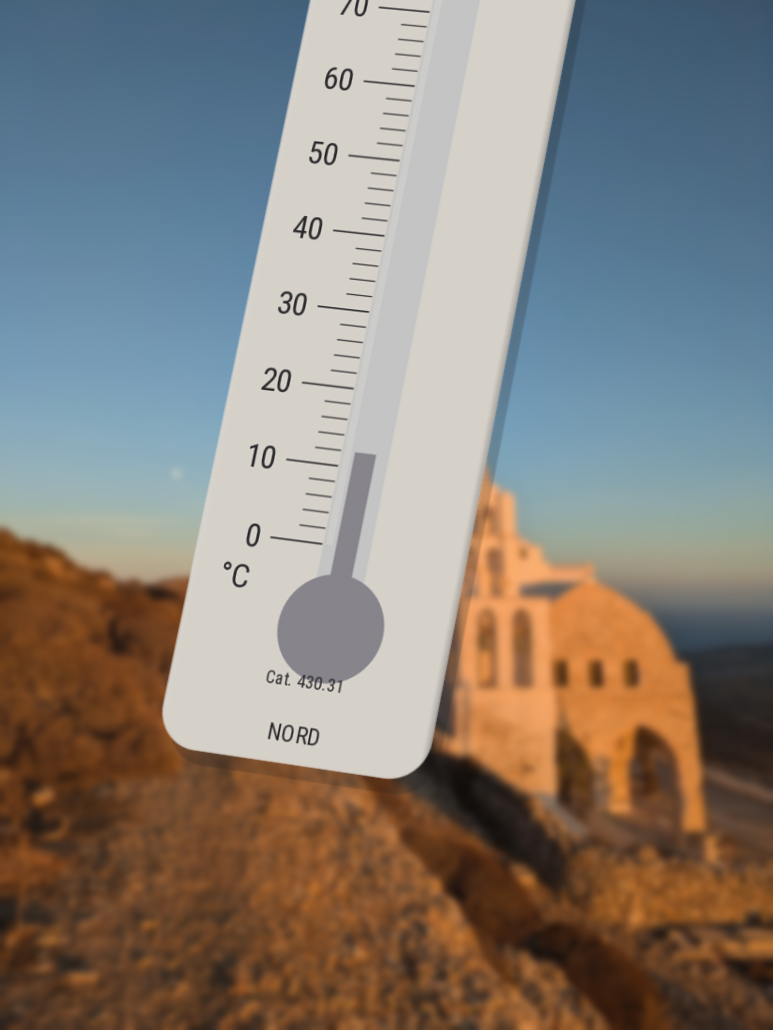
12
